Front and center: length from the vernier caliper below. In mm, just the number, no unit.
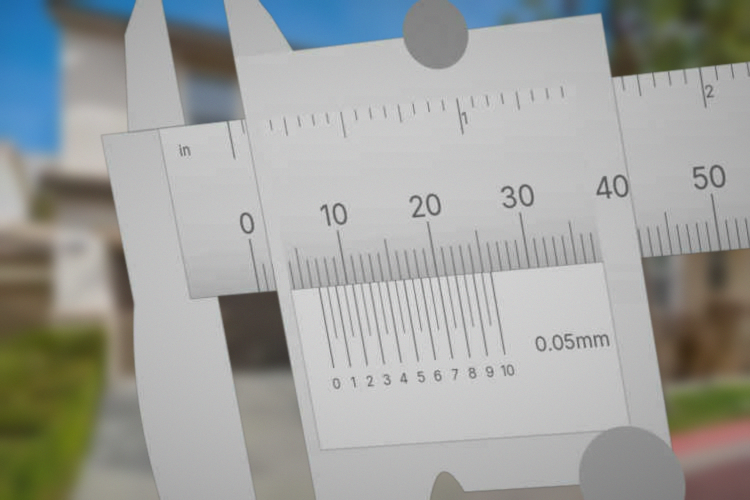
6.8
